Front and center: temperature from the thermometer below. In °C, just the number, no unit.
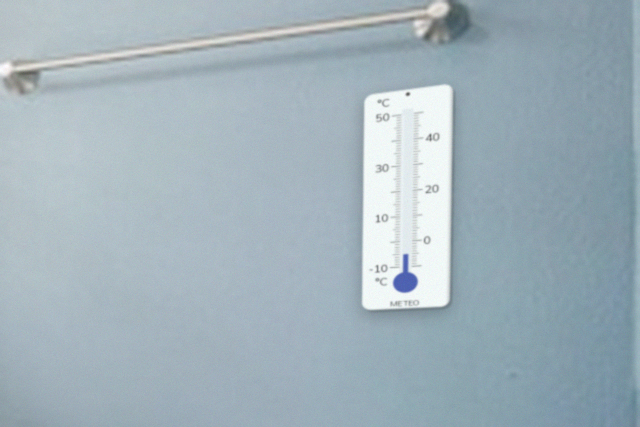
-5
